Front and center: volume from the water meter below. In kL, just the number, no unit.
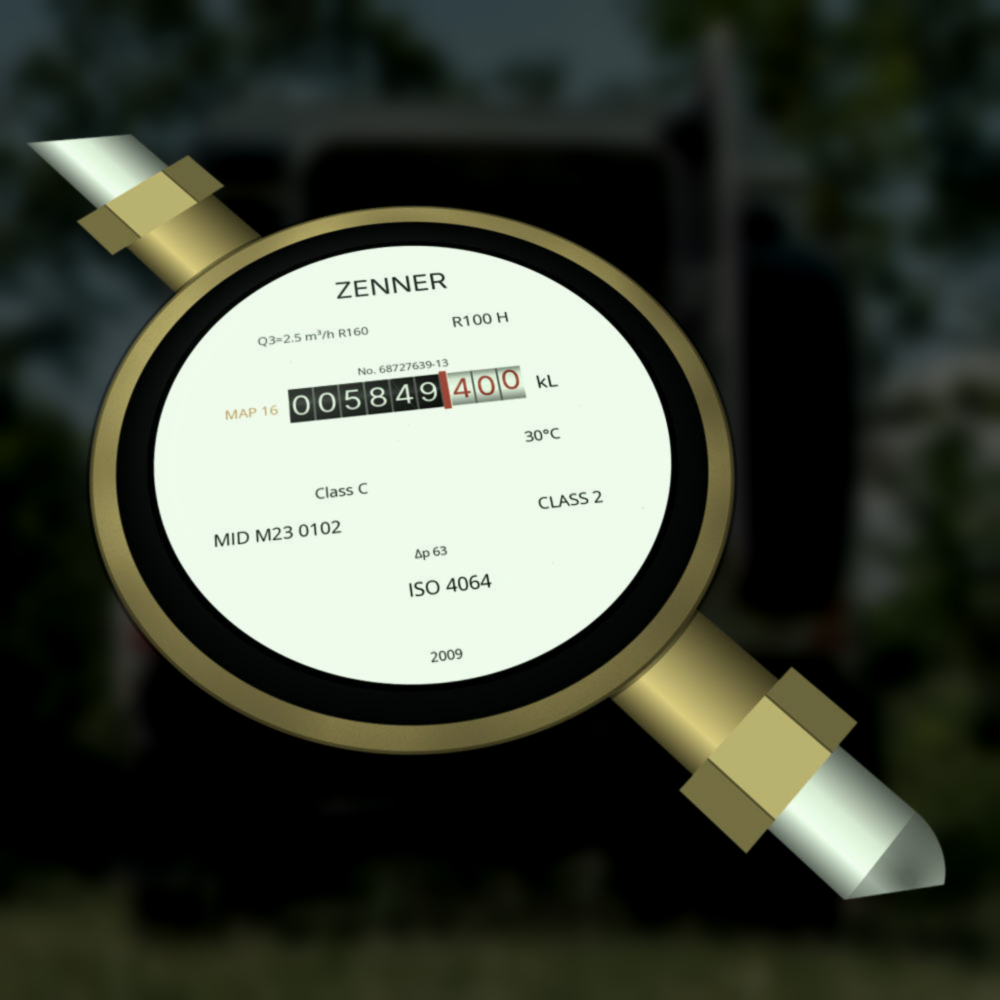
5849.400
